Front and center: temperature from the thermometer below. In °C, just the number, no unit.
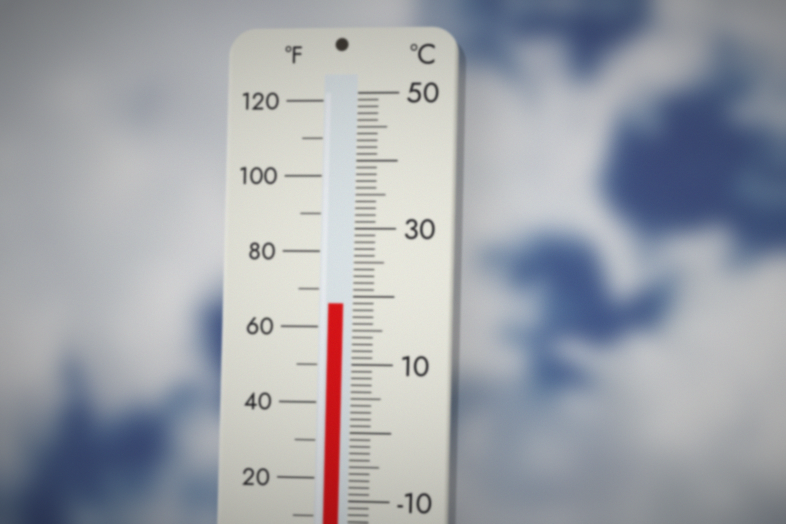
19
